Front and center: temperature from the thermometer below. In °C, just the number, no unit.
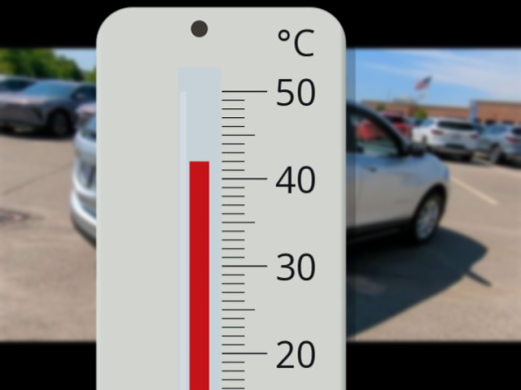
42
